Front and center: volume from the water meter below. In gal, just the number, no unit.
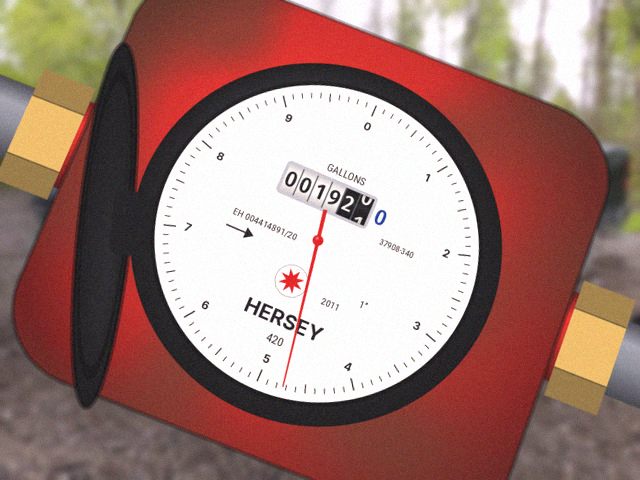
19204.7
